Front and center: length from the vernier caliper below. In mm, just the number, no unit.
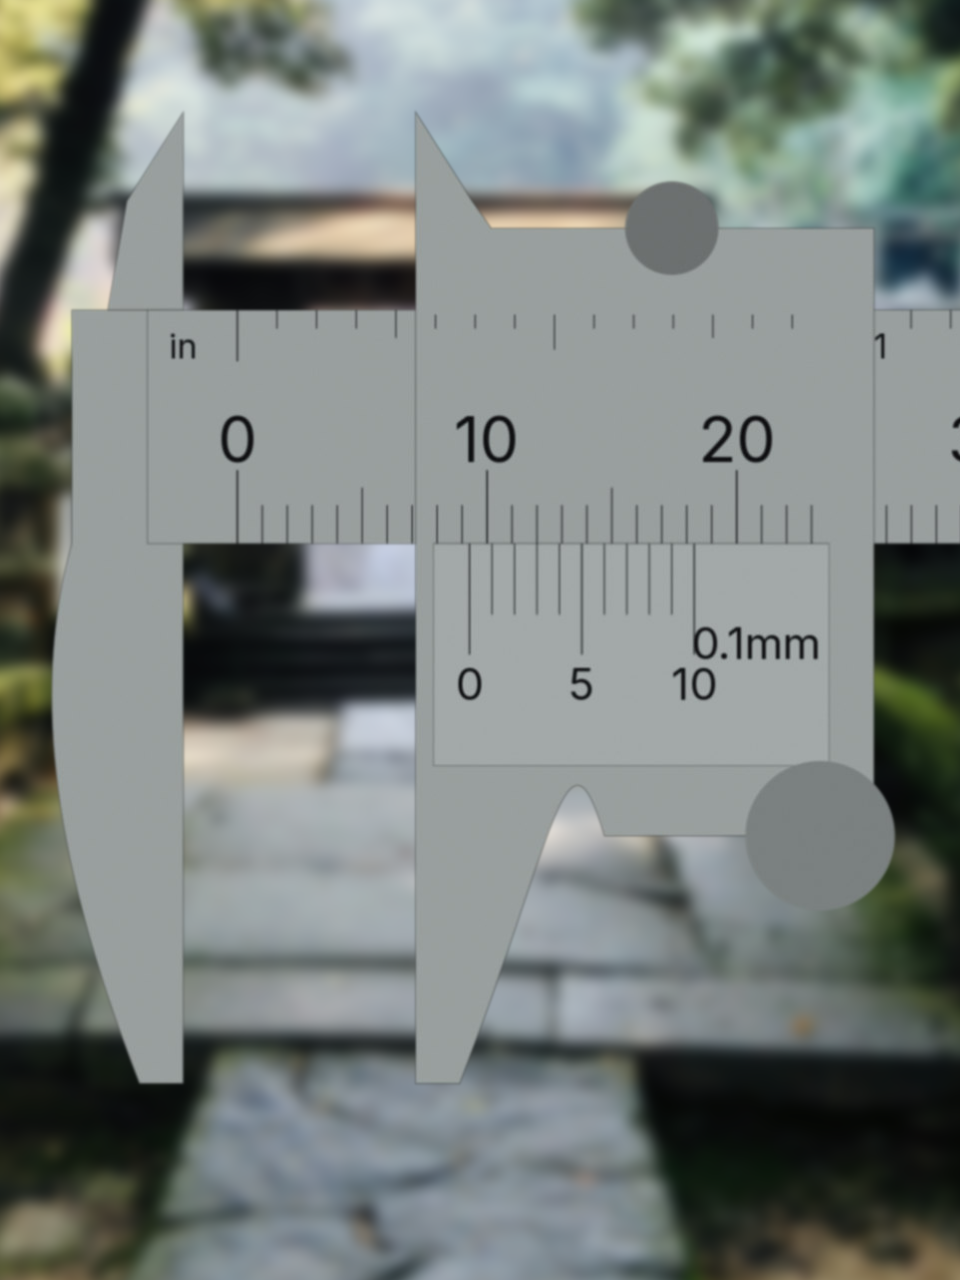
9.3
